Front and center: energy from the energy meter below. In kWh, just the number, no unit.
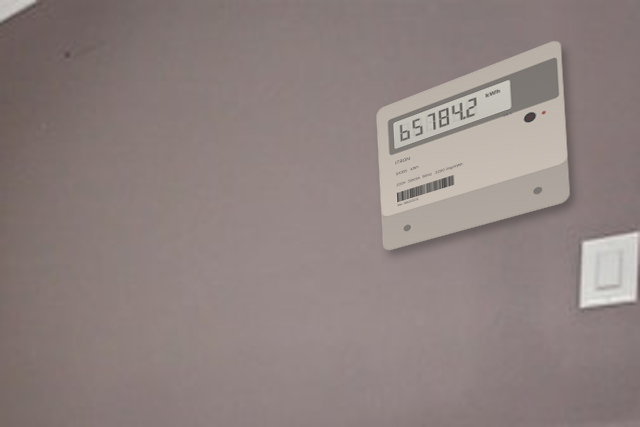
65784.2
